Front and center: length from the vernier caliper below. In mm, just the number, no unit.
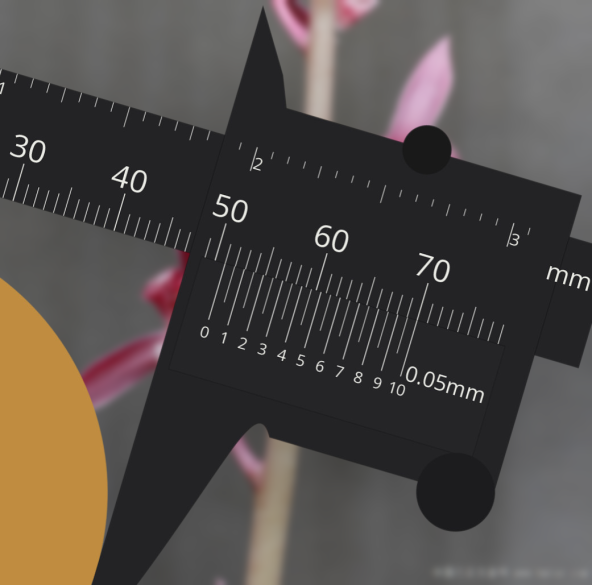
51.0
